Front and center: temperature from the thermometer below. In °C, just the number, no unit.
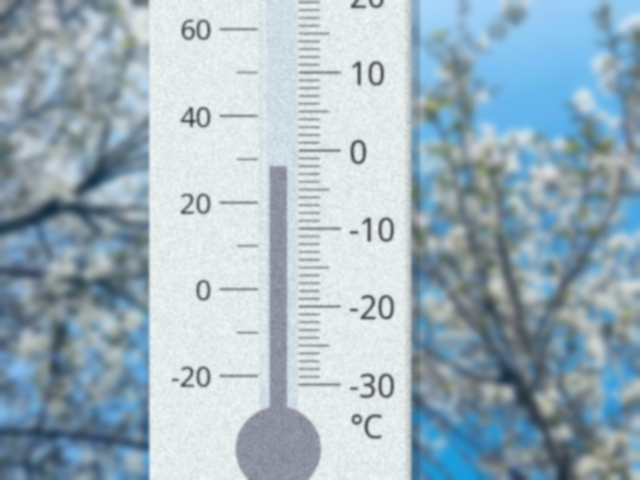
-2
